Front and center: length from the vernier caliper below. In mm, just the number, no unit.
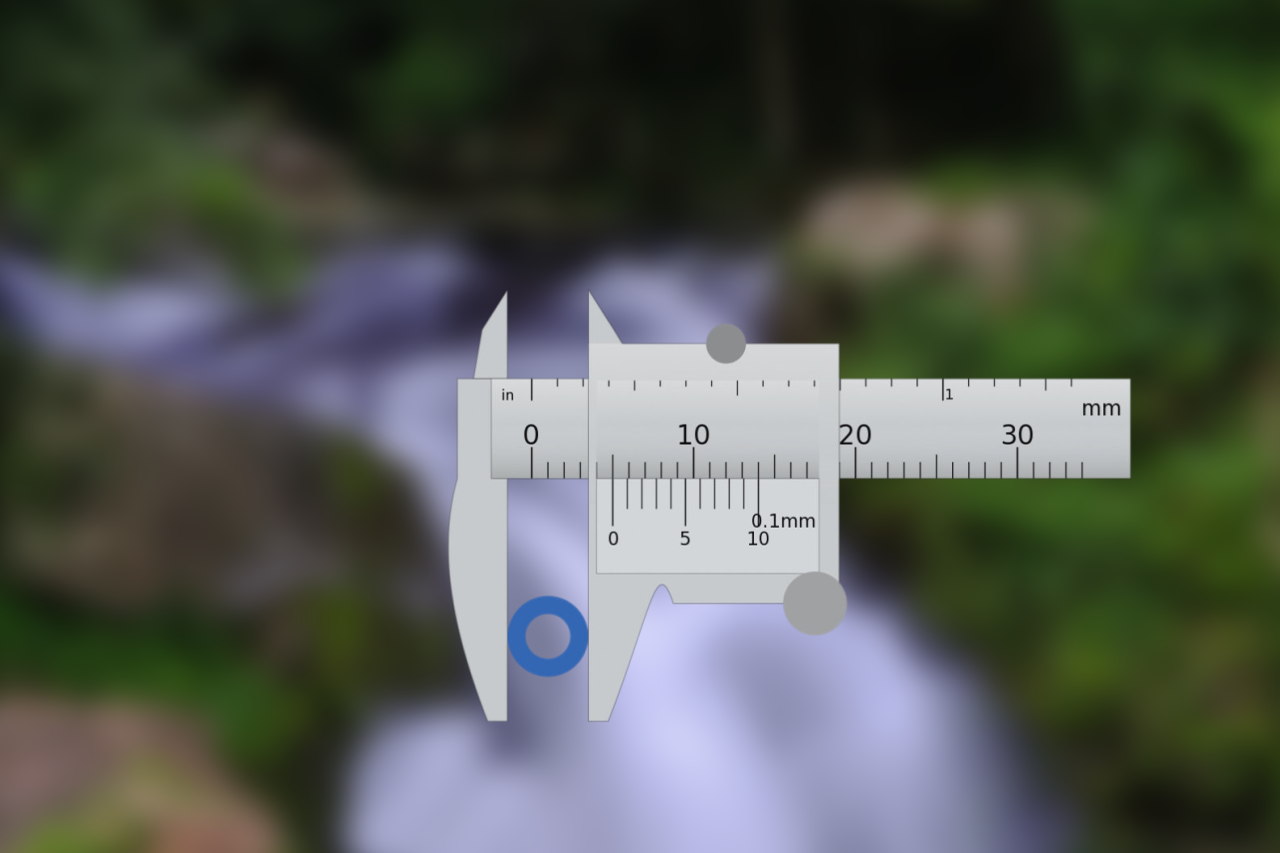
5.0
